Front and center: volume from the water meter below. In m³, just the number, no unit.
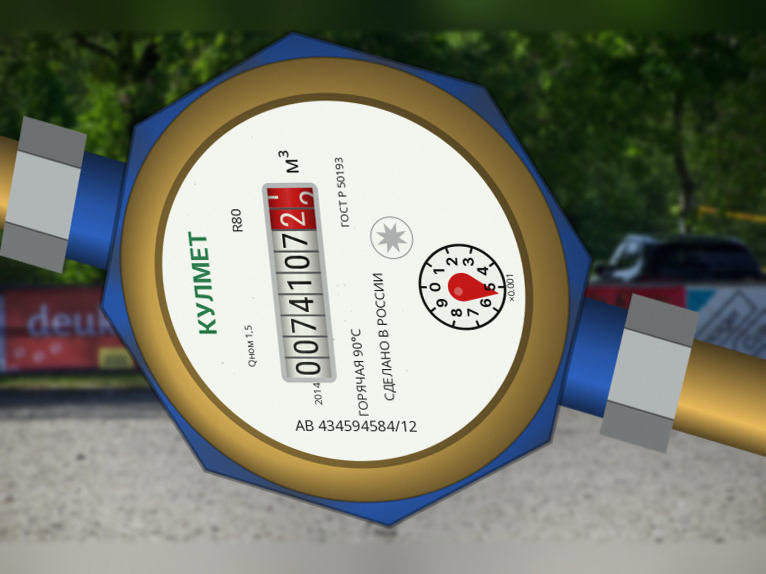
74107.215
